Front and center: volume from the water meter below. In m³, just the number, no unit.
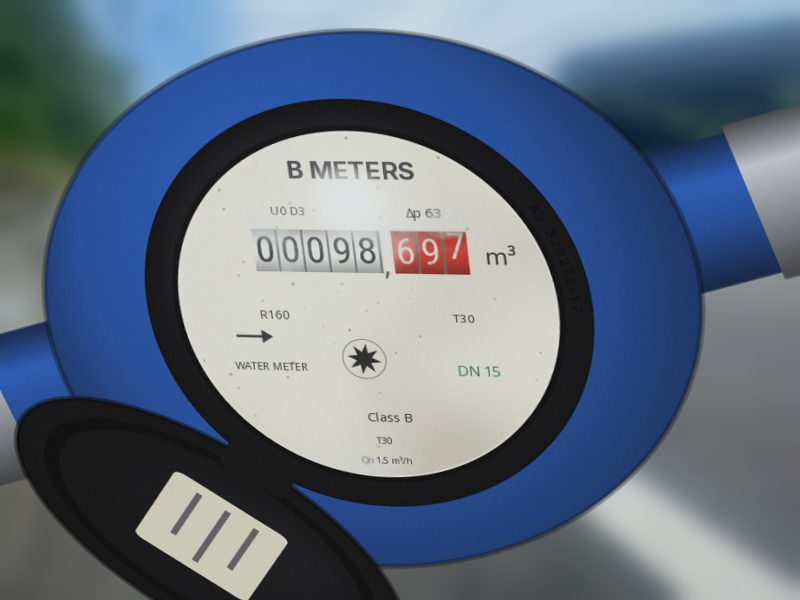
98.697
